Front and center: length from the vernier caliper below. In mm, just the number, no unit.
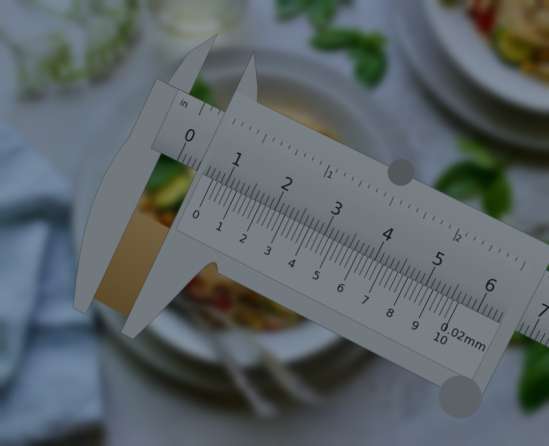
7.4
